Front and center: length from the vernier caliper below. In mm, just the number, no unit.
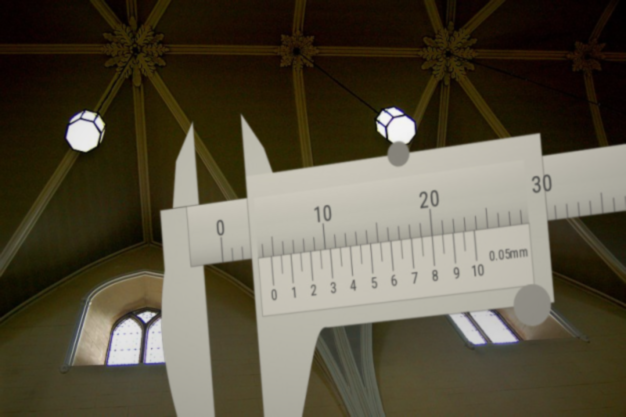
4.8
